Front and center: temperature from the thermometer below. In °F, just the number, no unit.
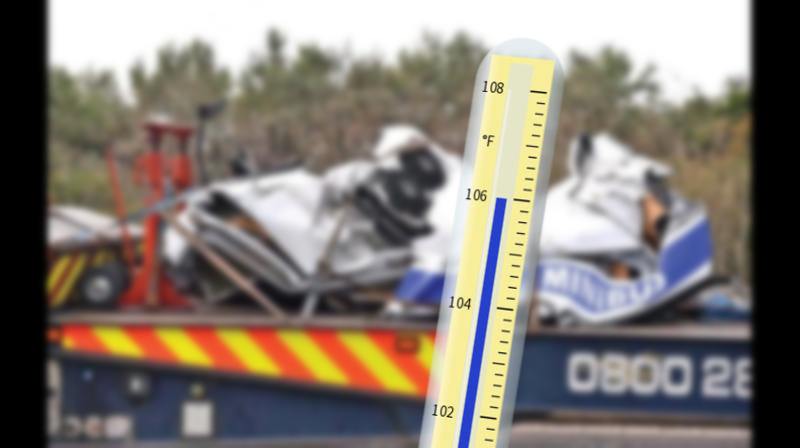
106
